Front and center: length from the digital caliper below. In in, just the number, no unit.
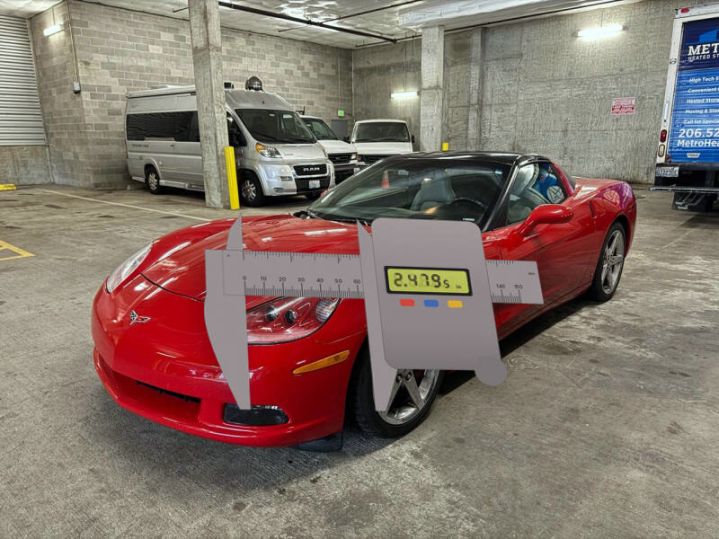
2.4795
